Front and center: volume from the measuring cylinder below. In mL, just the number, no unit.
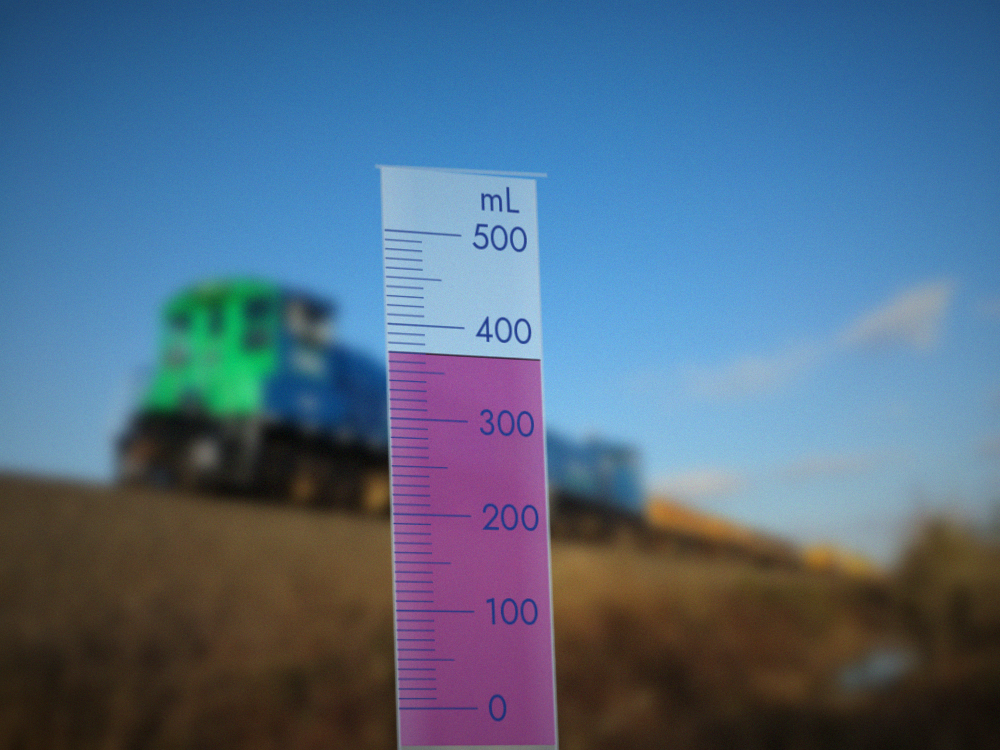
370
